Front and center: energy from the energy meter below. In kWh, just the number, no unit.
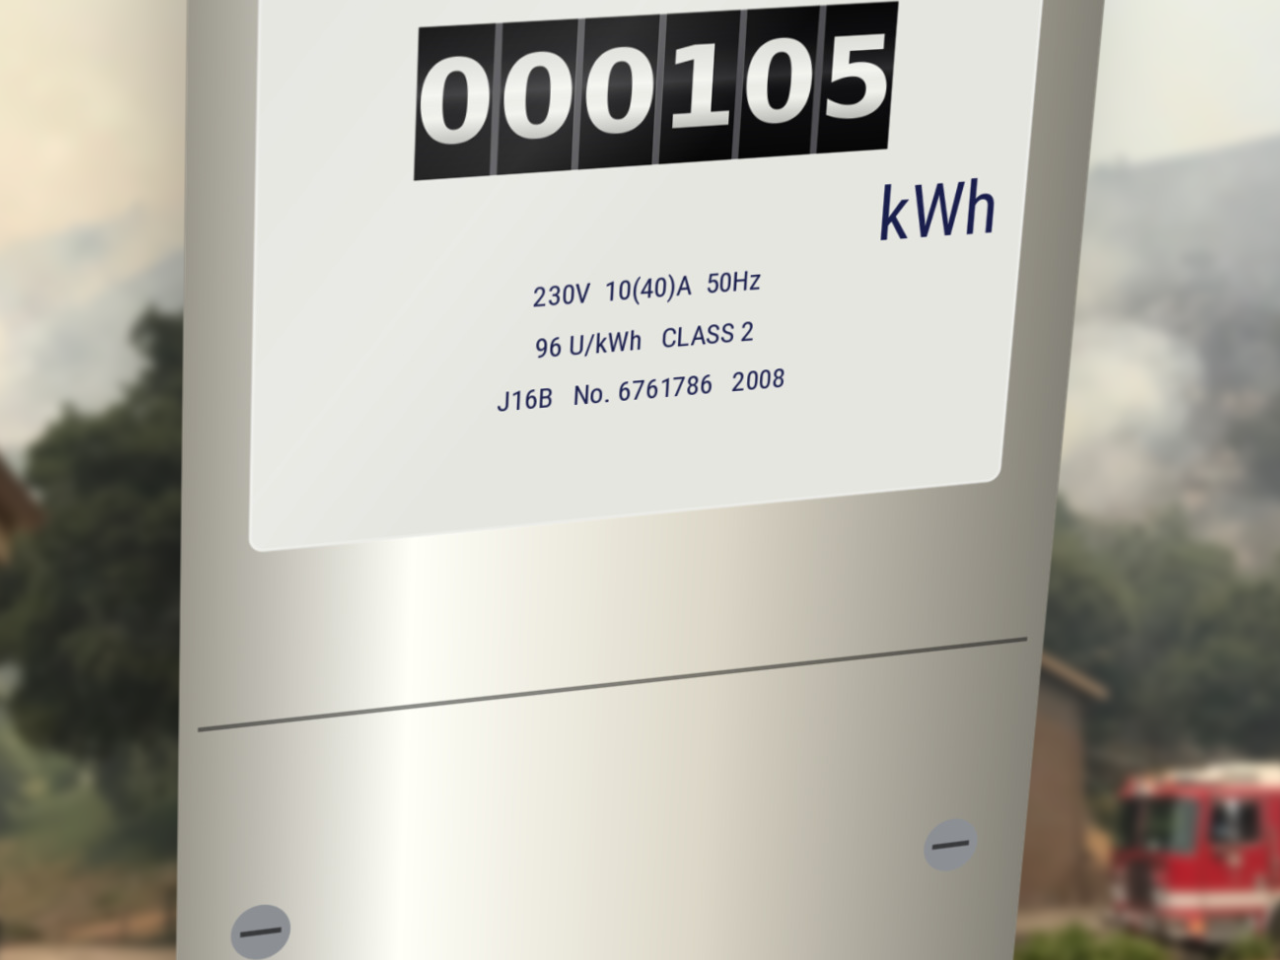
105
